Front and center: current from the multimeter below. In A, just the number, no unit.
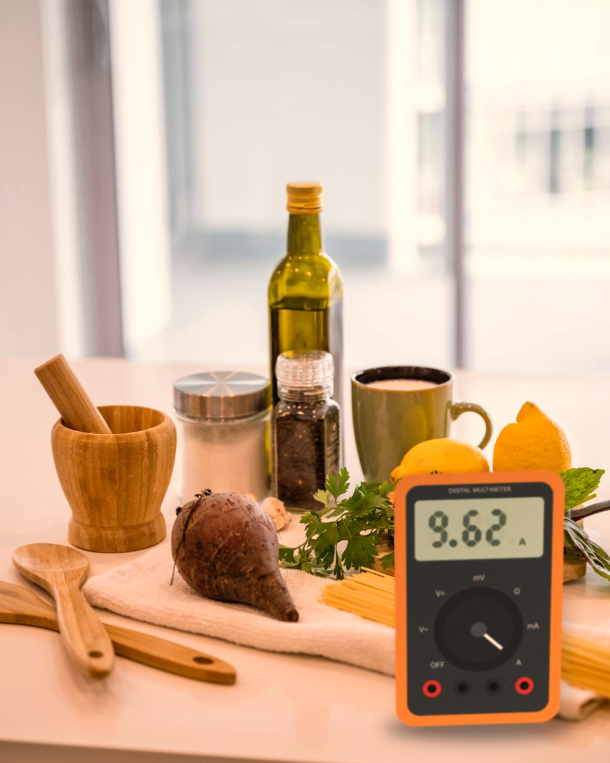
9.62
